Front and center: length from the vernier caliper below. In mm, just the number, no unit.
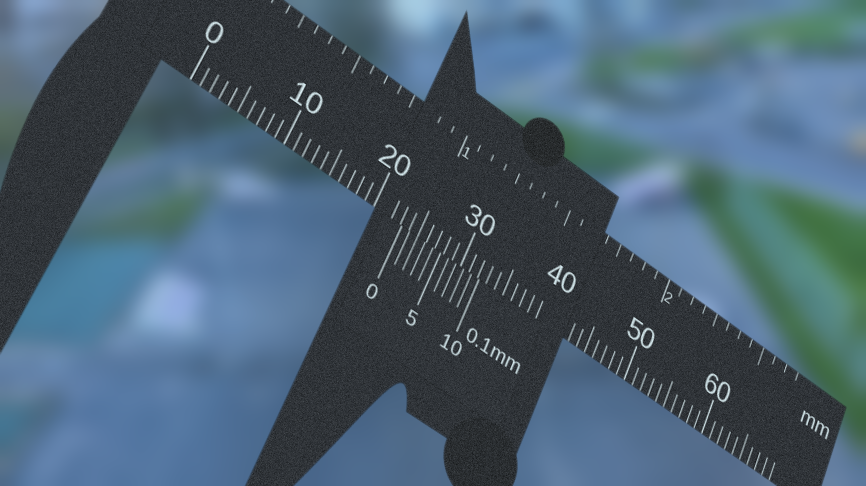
23.2
